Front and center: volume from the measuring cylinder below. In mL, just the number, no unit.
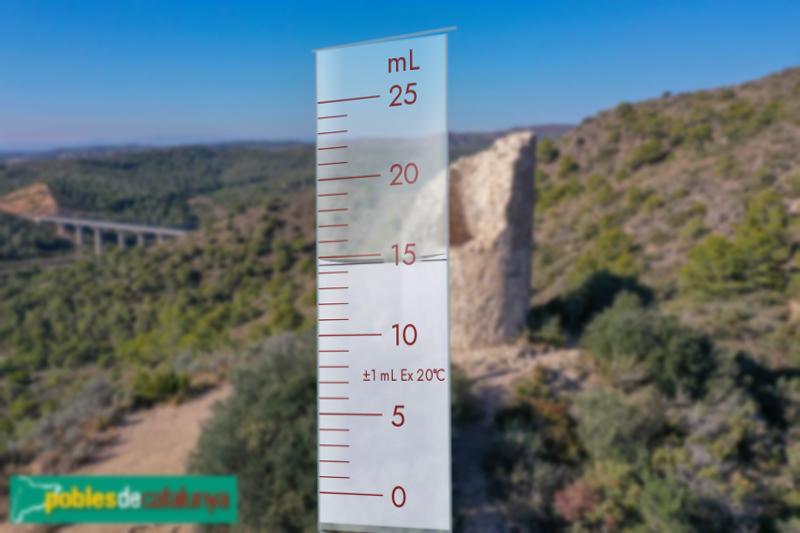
14.5
